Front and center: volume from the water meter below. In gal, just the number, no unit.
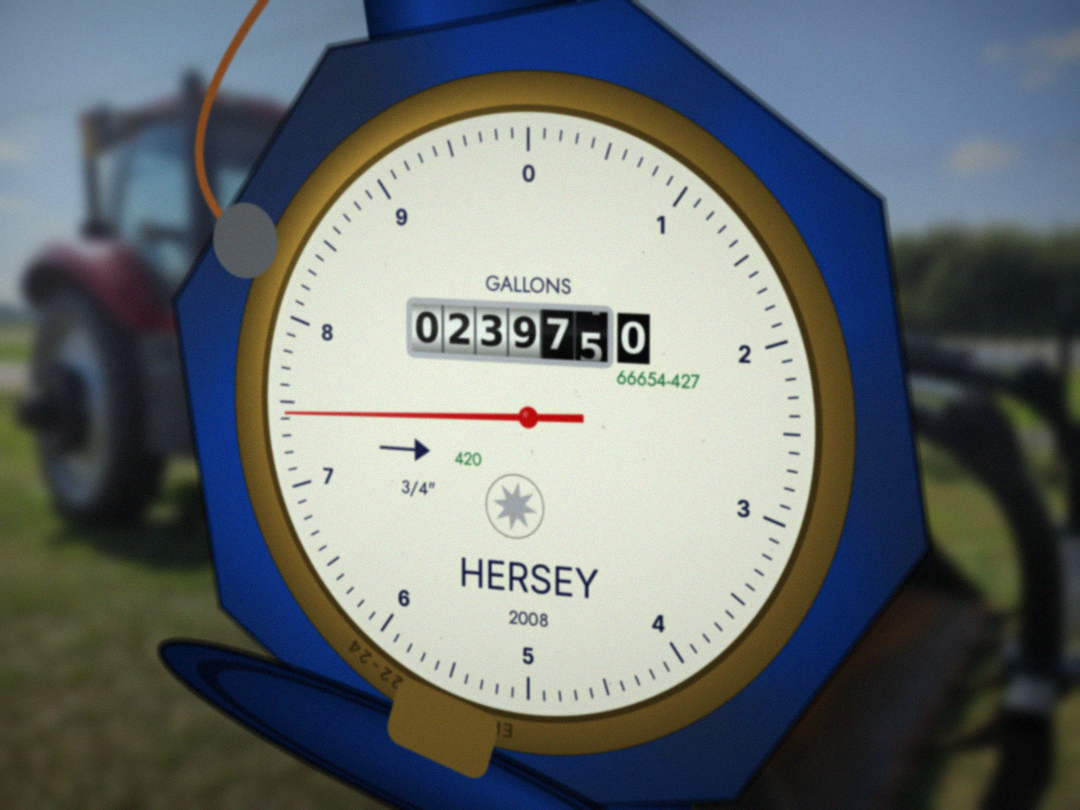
239747.4
